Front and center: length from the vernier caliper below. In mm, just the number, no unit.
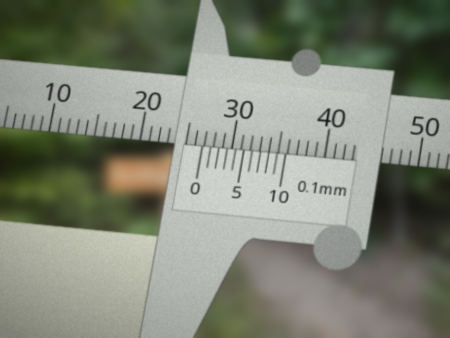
26.8
